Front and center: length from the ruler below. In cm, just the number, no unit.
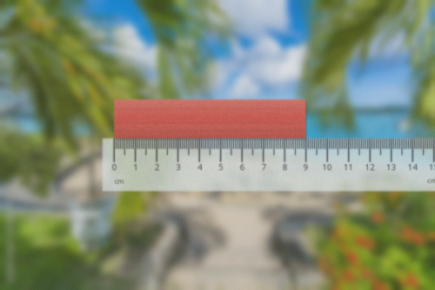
9
